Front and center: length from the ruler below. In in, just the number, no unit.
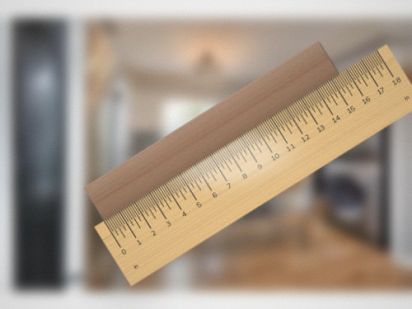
15.5
